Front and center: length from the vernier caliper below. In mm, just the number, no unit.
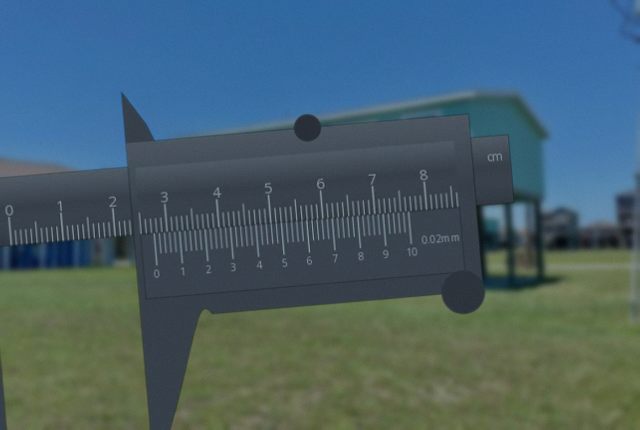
27.5
